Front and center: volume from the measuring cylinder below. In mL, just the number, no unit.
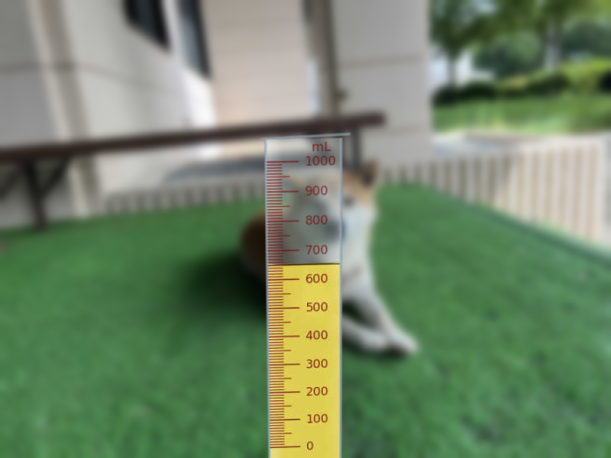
650
